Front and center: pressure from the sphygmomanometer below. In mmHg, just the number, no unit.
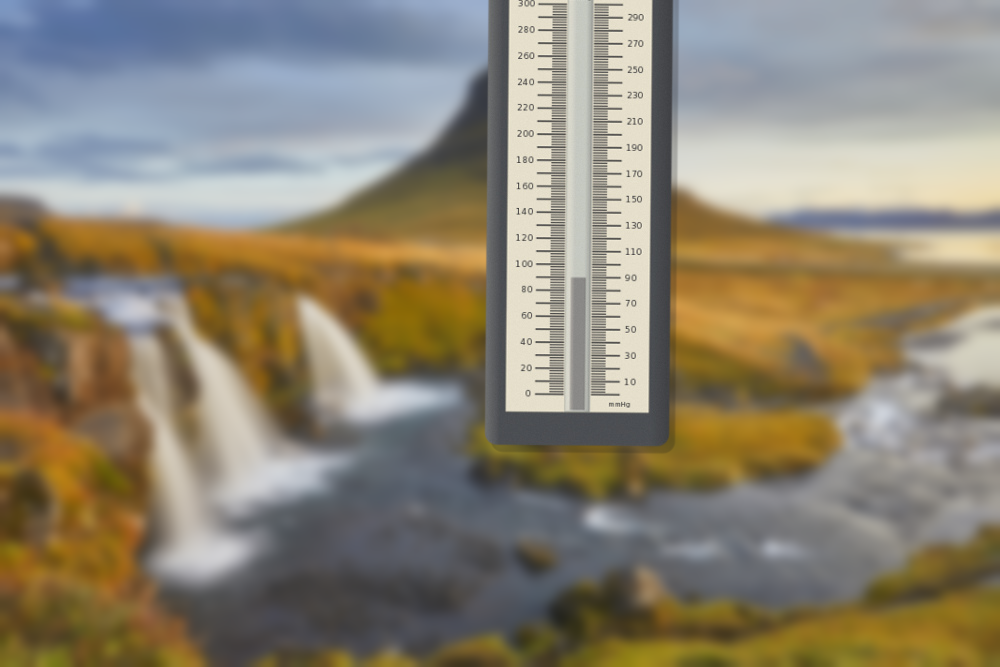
90
